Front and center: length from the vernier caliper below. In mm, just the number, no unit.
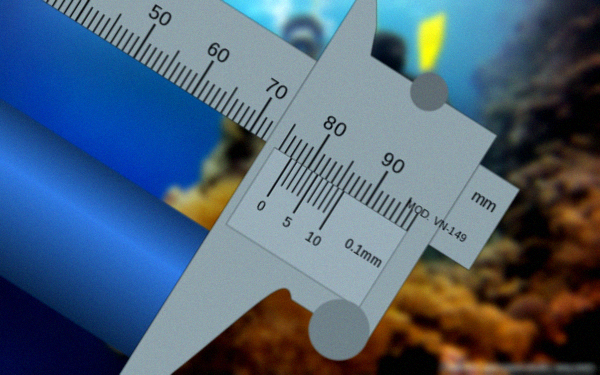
77.2
